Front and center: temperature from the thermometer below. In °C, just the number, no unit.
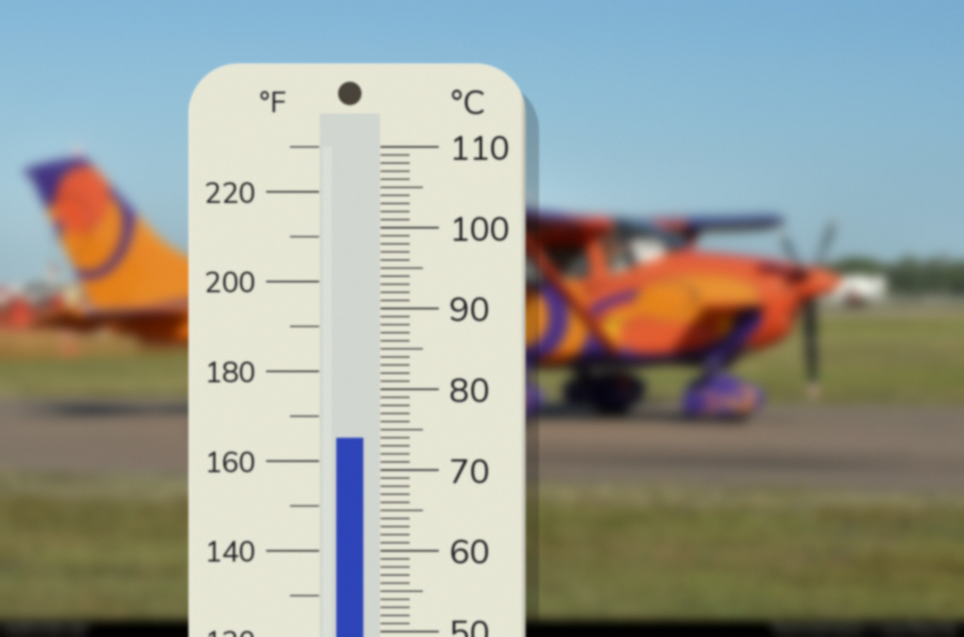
74
